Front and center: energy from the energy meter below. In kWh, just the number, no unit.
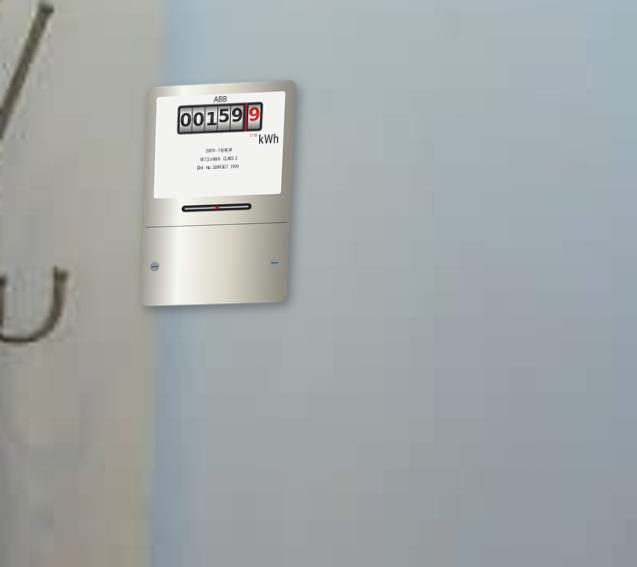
159.9
